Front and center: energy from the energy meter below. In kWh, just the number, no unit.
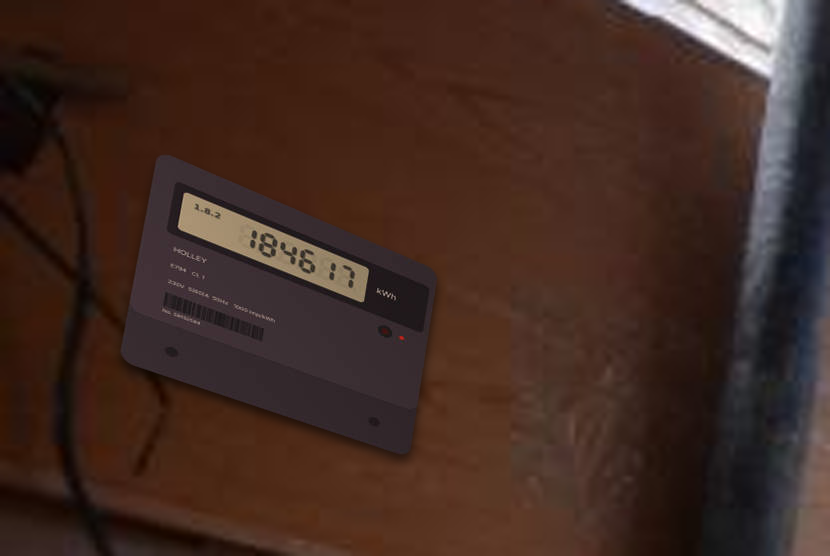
184617
